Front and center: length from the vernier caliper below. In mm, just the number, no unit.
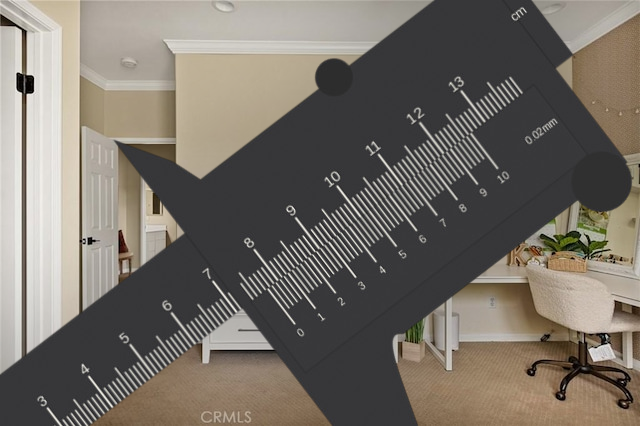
77.5
